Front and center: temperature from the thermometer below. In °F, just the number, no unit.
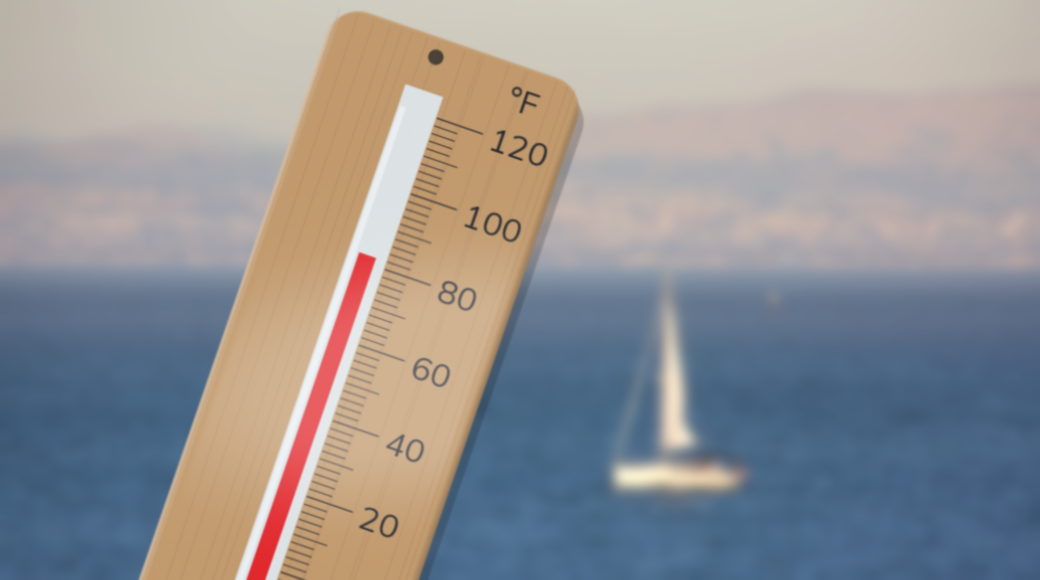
82
